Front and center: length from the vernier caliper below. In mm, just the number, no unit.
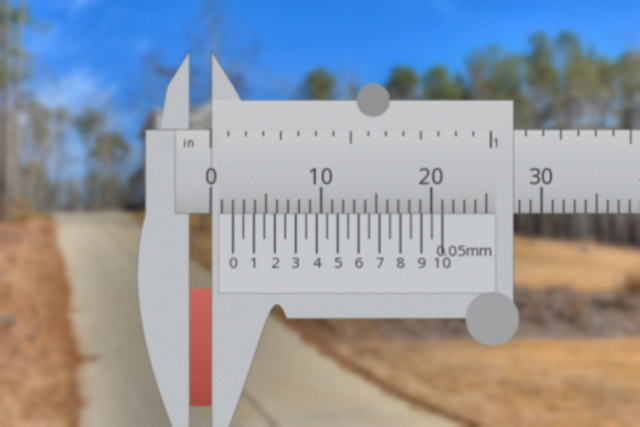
2.0
